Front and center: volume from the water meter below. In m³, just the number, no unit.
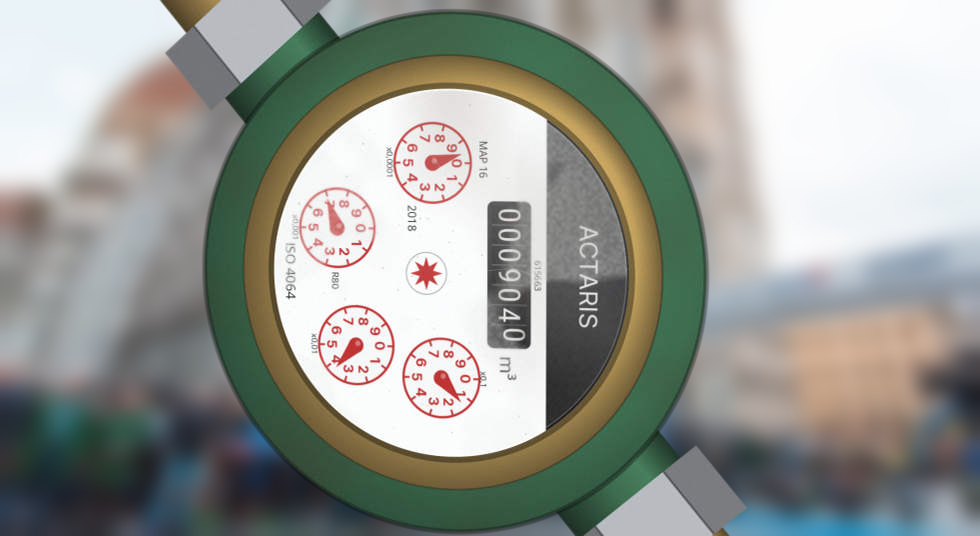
9040.1369
